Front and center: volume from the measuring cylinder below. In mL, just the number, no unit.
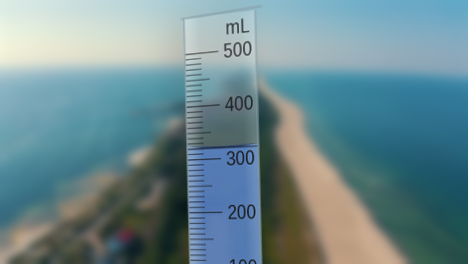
320
